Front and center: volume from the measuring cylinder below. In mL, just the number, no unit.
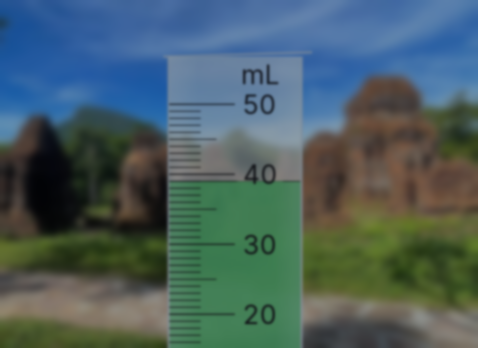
39
